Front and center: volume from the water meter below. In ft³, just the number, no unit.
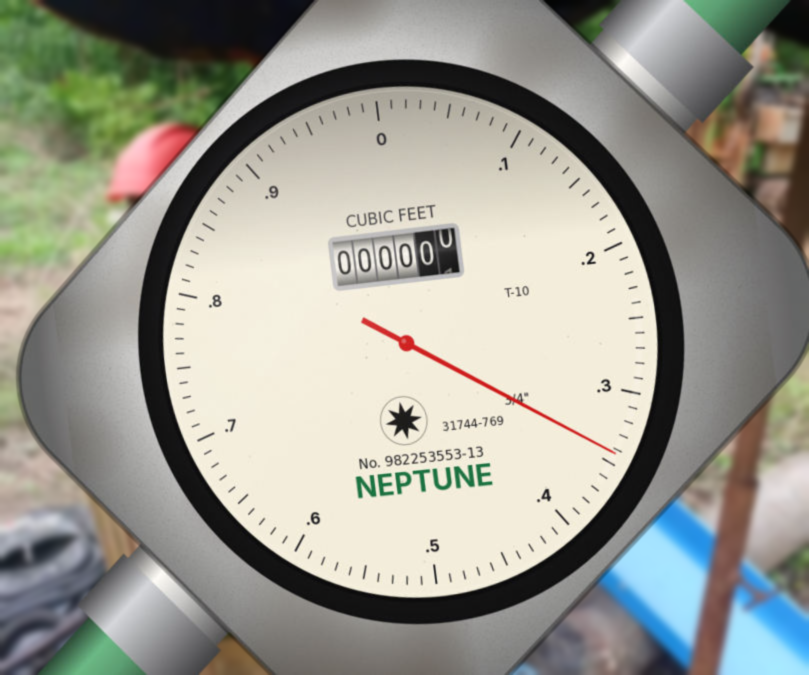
0.34
